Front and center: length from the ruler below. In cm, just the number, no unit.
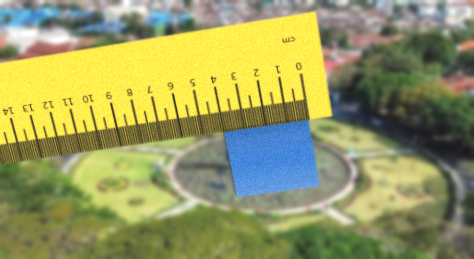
4
